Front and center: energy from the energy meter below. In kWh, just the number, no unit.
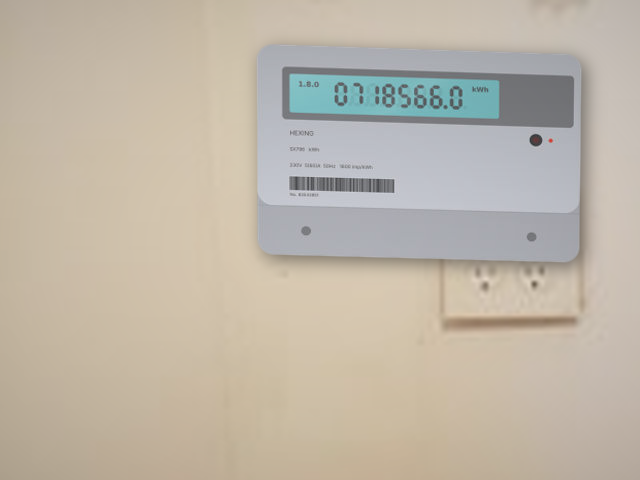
718566.0
